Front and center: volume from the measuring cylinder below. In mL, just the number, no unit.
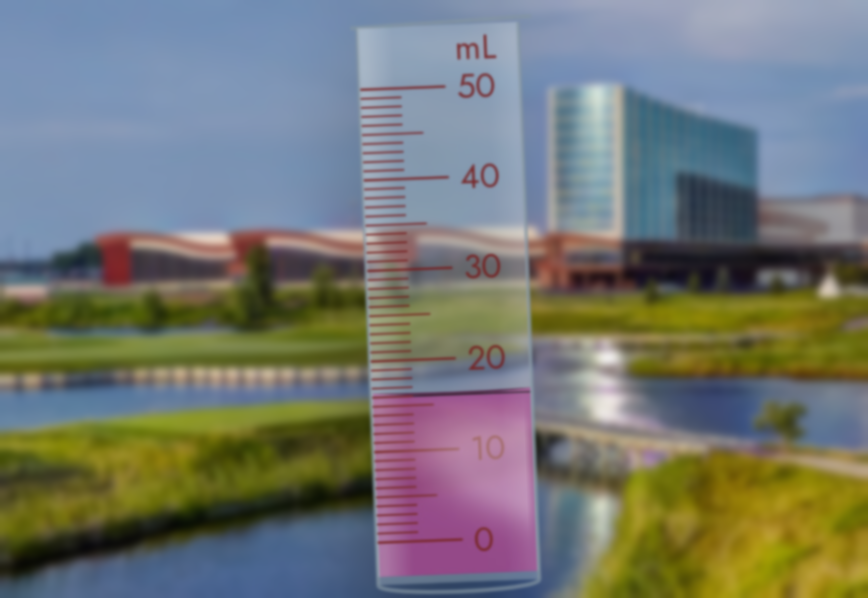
16
